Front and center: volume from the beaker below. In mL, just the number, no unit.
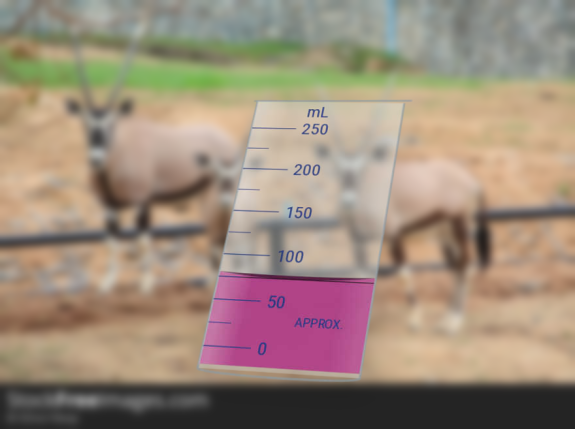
75
